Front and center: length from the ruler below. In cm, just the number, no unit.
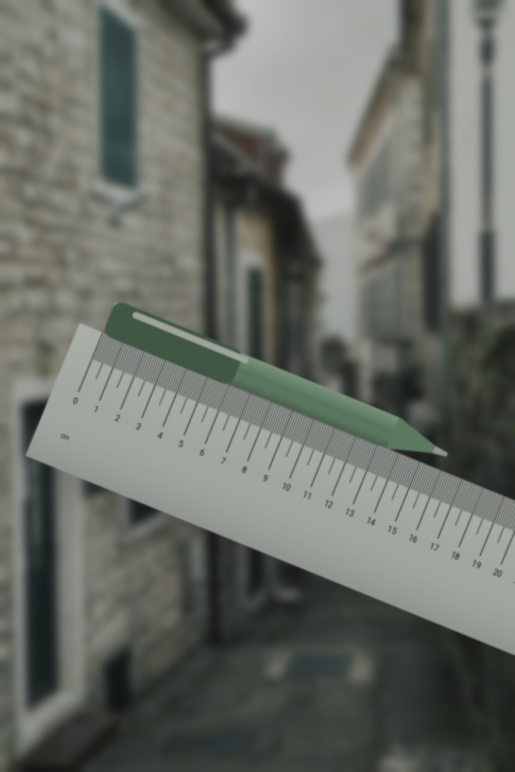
16
